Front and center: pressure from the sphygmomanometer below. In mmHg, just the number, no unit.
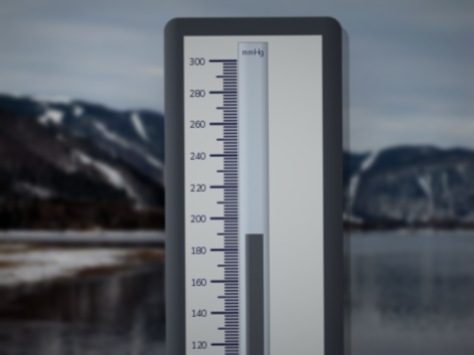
190
